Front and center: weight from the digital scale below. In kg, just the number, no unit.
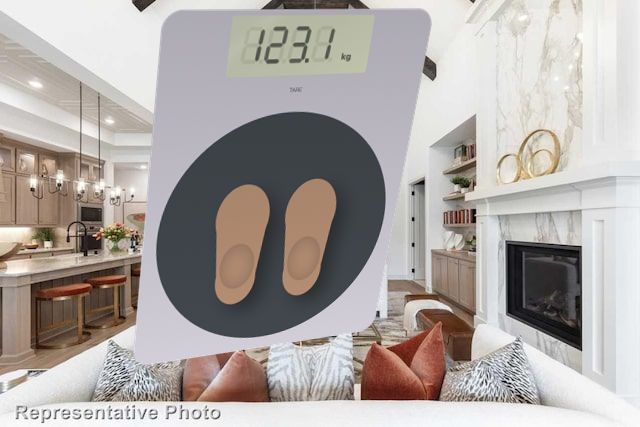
123.1
